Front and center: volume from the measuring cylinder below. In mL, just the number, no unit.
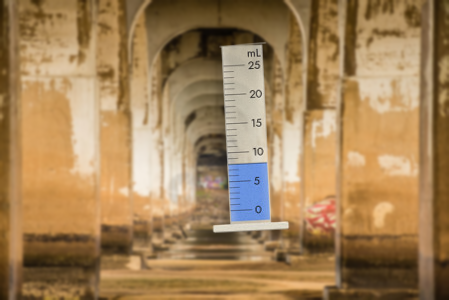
8
